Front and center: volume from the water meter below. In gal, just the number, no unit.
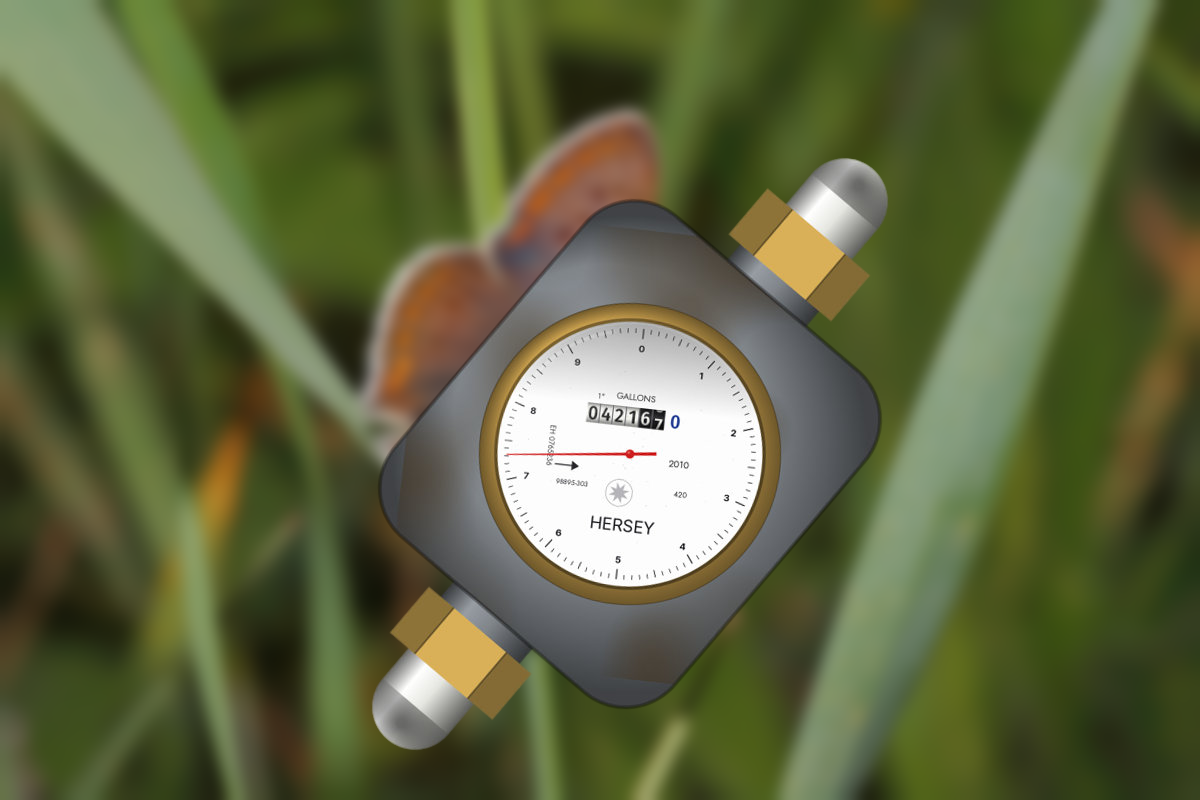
421667.3
